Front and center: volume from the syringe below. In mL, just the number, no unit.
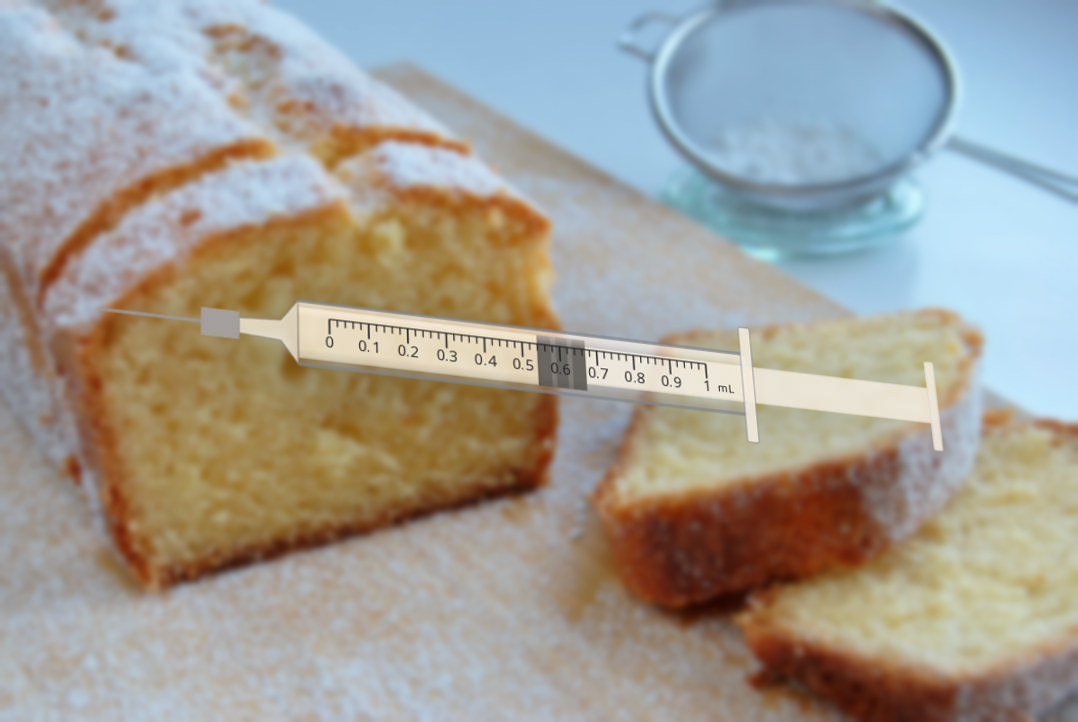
0.54
